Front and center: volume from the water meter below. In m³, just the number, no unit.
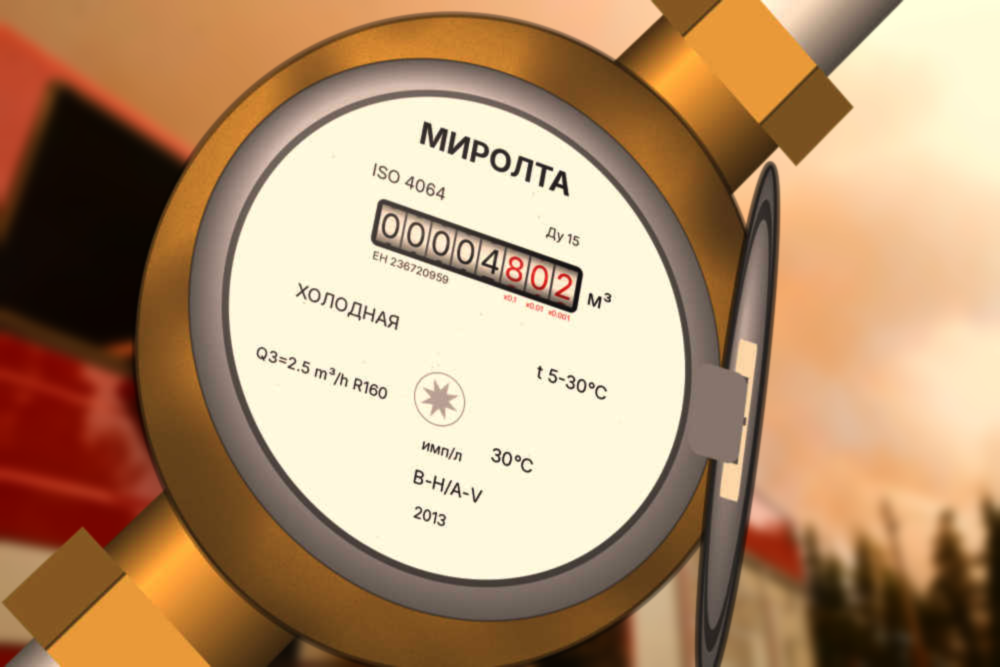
4.802
